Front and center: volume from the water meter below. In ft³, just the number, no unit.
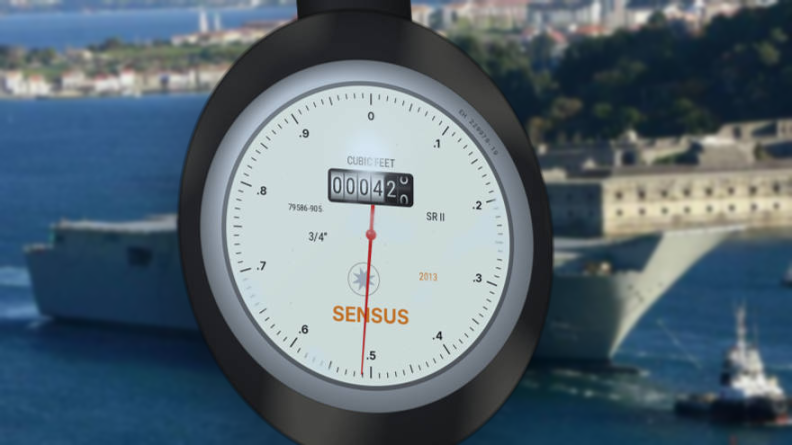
428.51
